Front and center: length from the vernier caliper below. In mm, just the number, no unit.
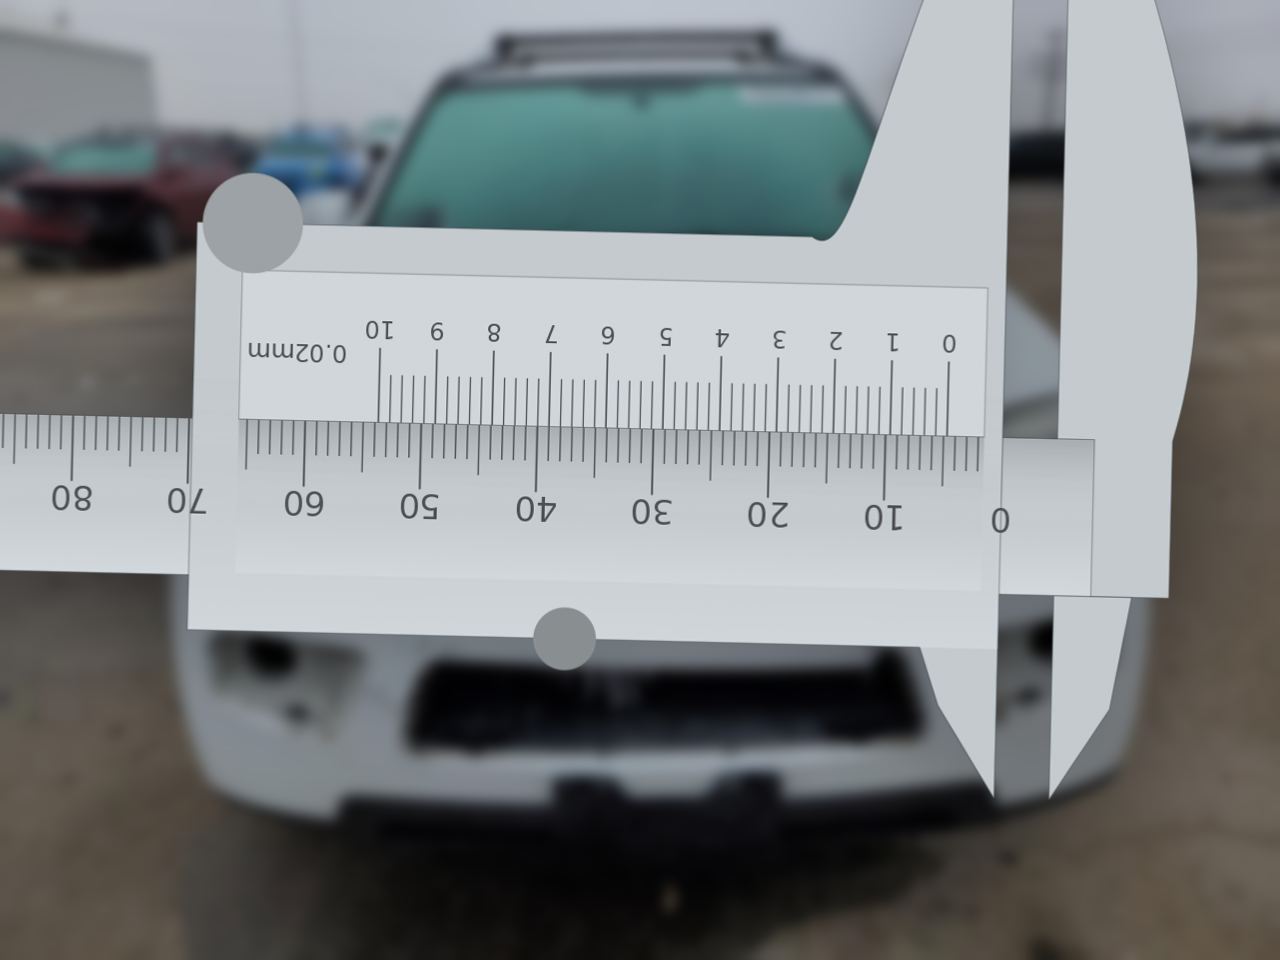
4.7
